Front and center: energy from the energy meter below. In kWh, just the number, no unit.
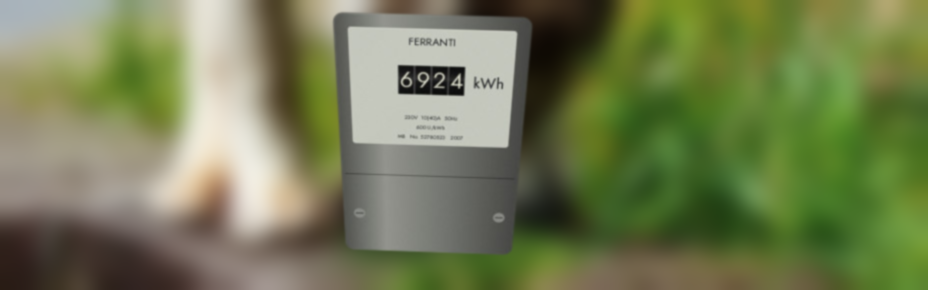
6924
